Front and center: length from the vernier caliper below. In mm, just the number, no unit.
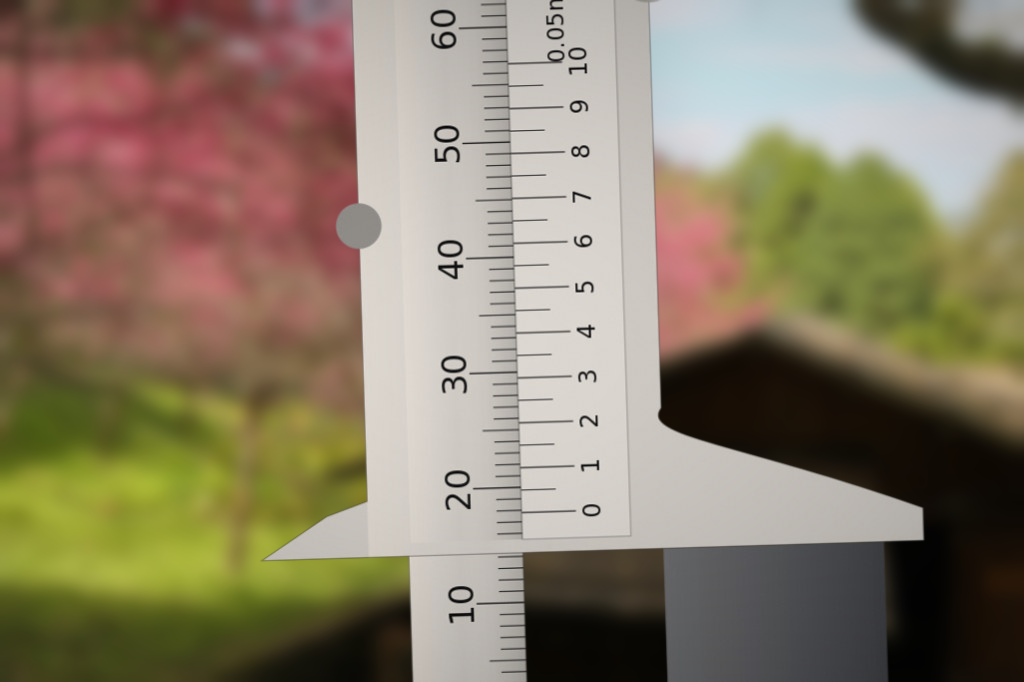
17.8
